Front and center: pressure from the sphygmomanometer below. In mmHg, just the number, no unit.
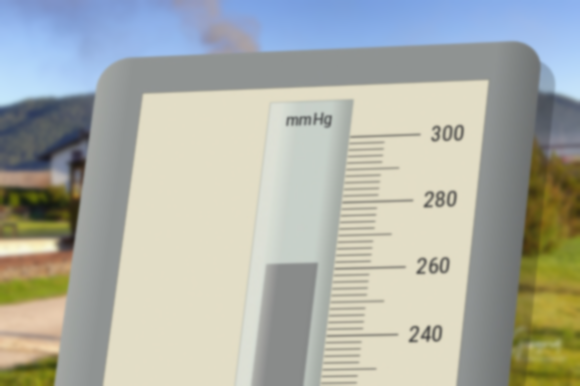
262
